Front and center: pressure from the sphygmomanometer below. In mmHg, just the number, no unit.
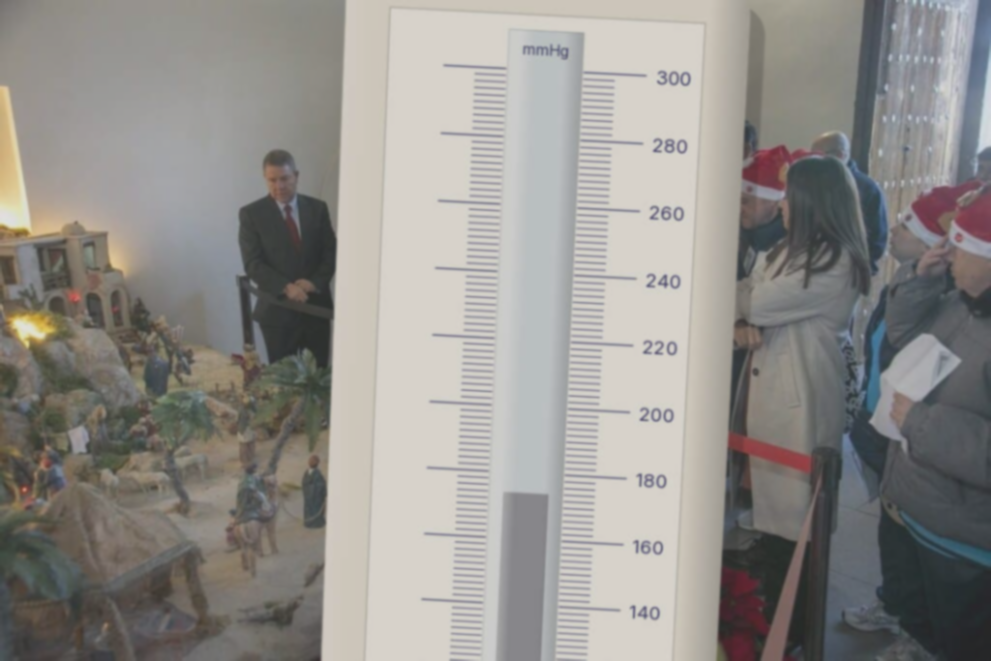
174
